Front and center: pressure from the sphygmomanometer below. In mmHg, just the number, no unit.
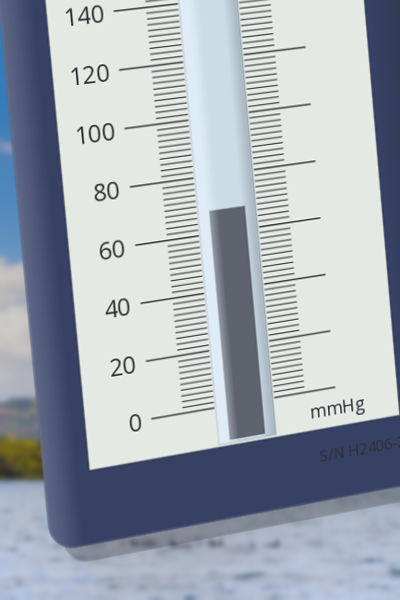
68
